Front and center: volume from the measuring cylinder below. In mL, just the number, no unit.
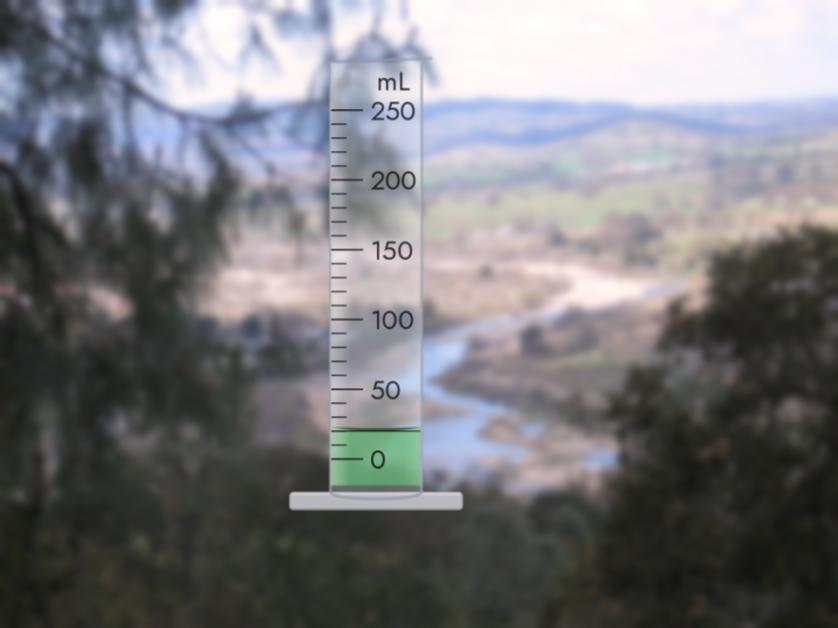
20
